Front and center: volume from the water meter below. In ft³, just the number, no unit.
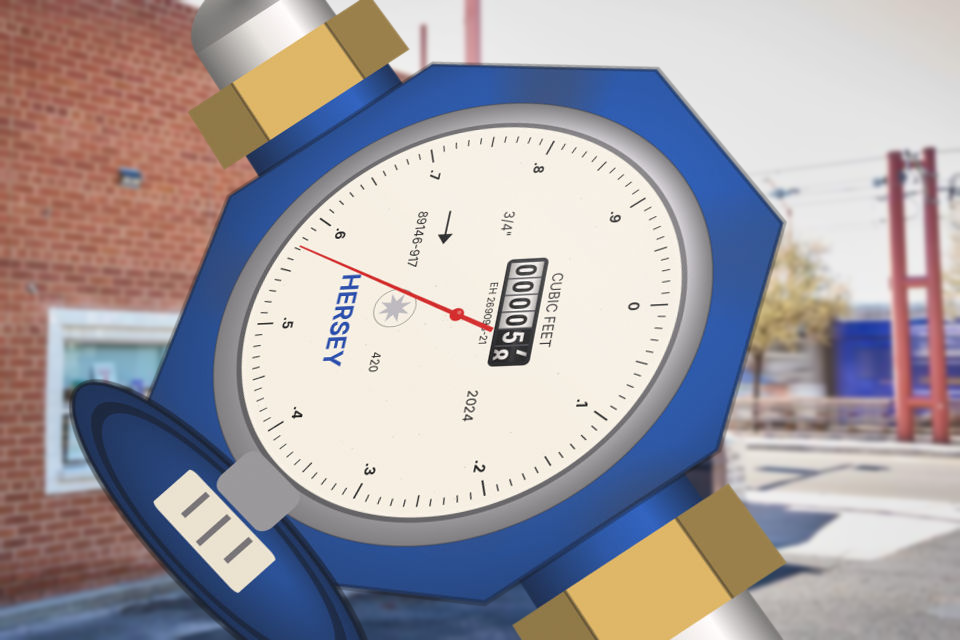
57.57
